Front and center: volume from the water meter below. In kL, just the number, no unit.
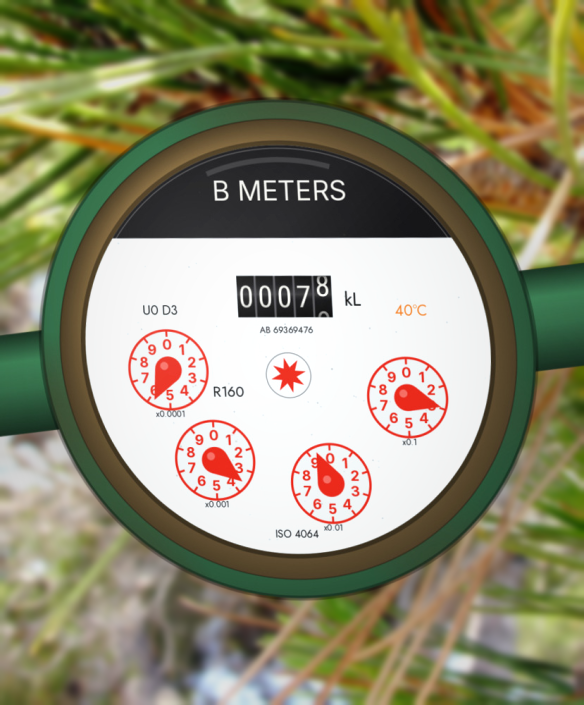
78.2935
